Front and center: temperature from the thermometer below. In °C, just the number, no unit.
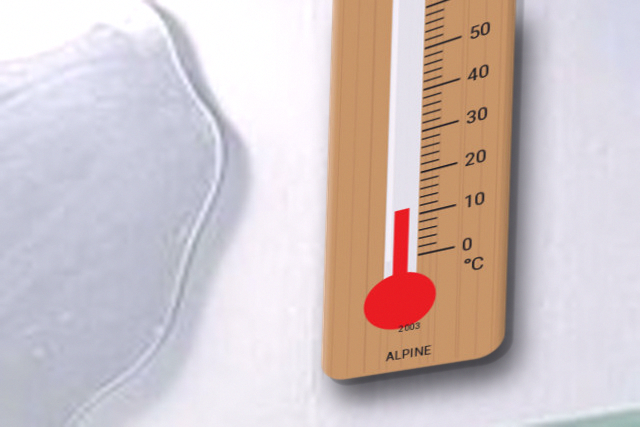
12
